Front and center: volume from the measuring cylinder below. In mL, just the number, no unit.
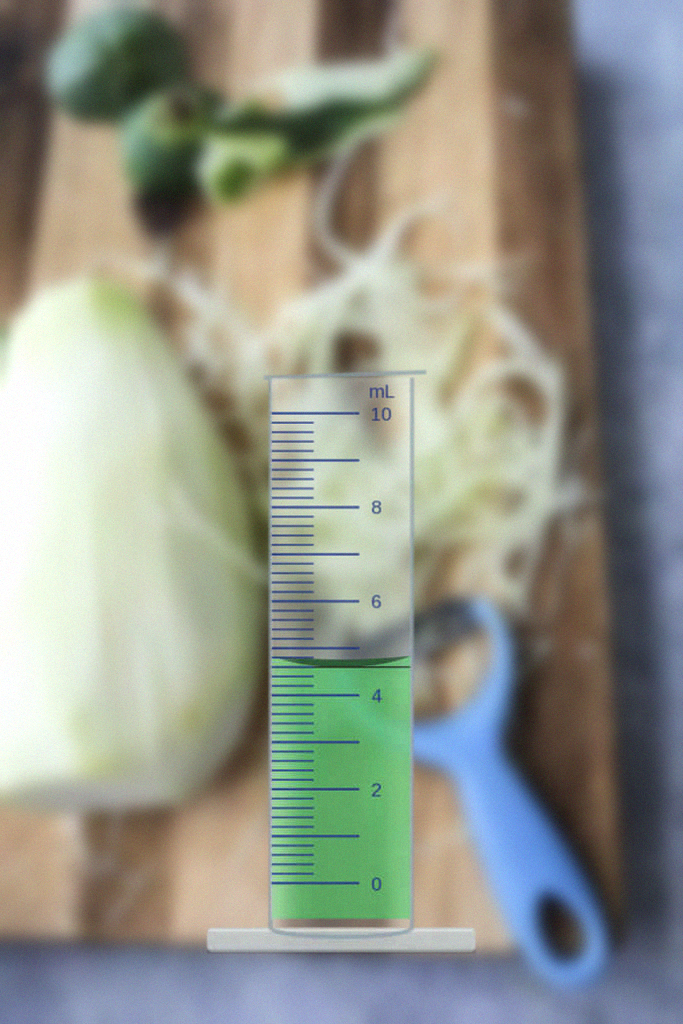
4.6
